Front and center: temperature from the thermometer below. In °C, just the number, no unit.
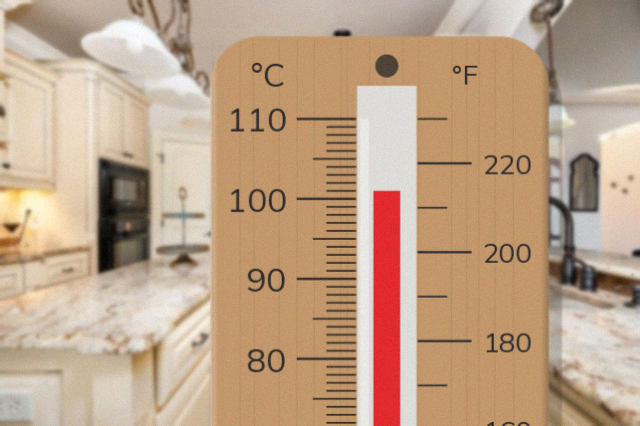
101
